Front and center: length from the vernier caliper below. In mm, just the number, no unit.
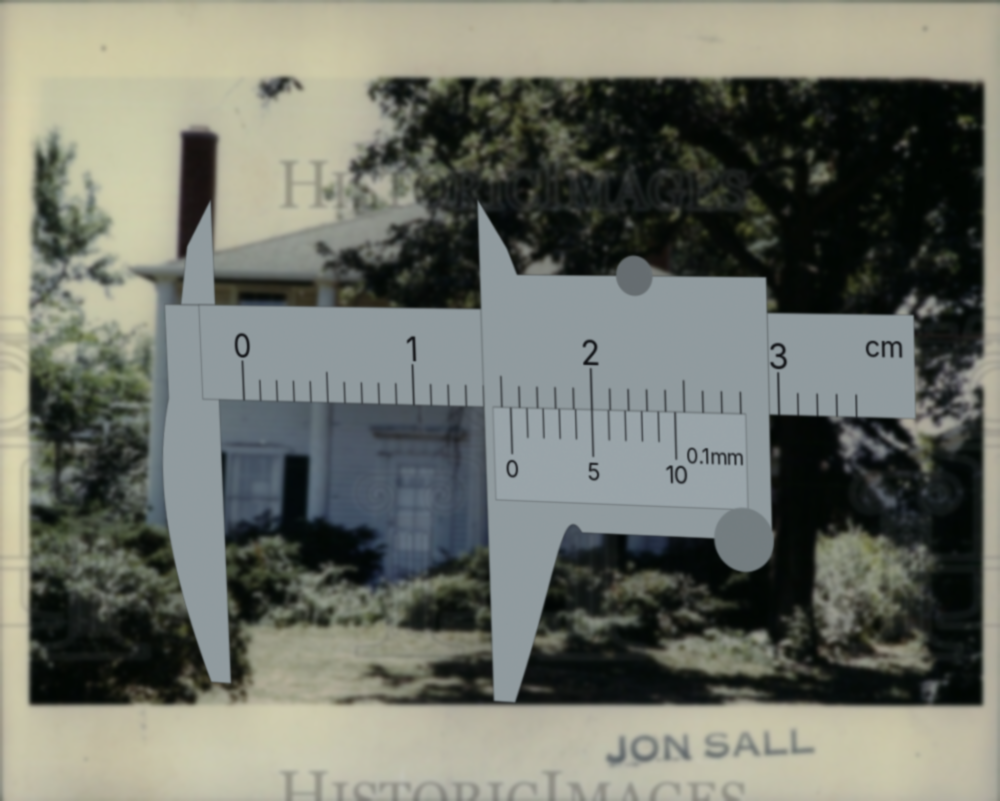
15.5
